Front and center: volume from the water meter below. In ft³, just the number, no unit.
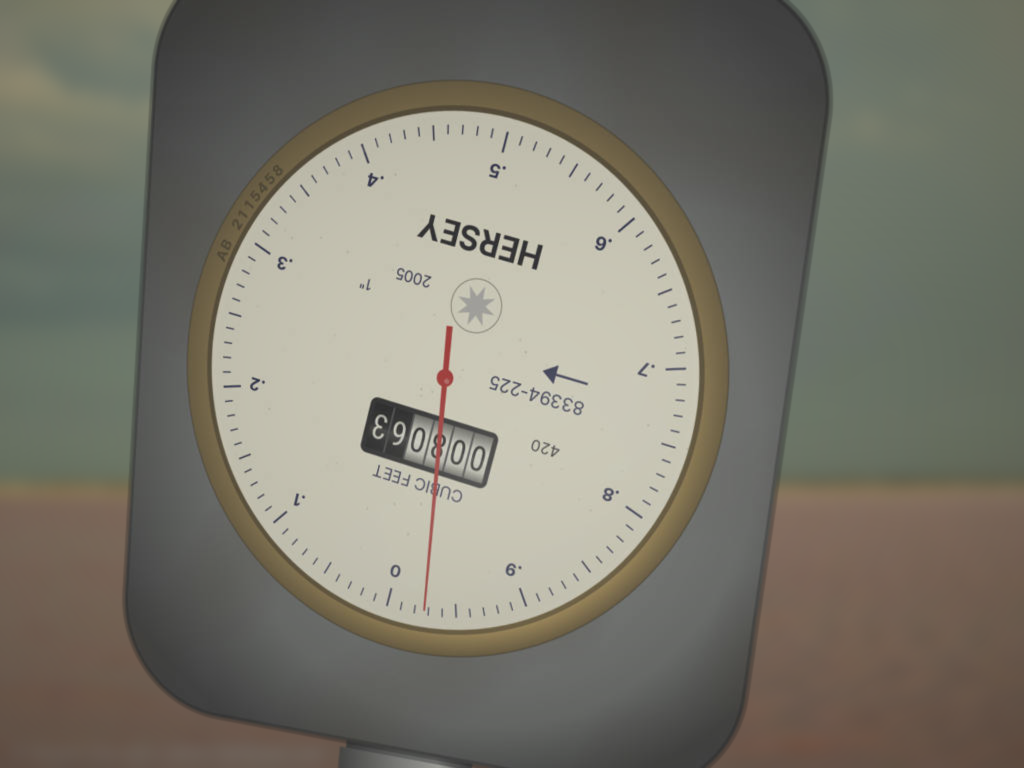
8062.97
